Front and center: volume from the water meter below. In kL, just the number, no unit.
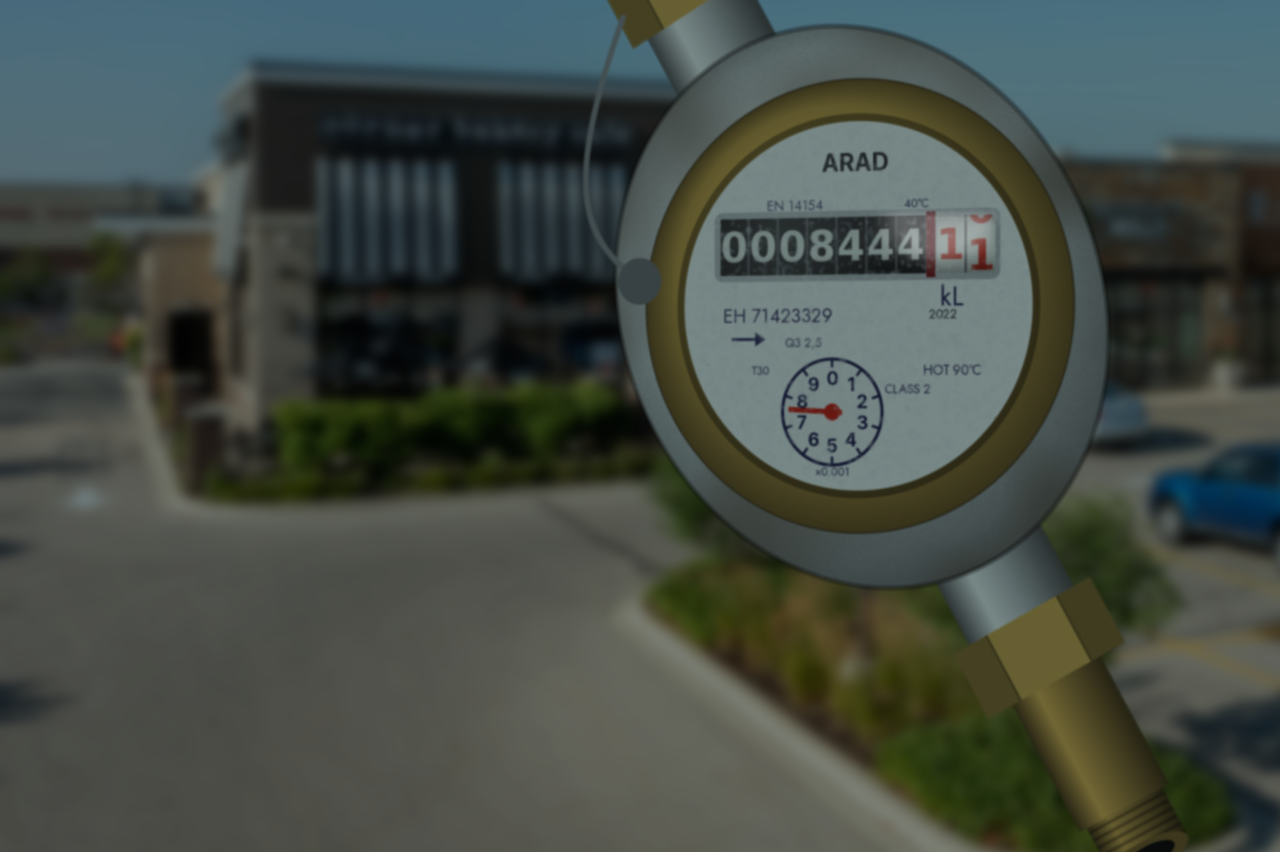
8444.107
